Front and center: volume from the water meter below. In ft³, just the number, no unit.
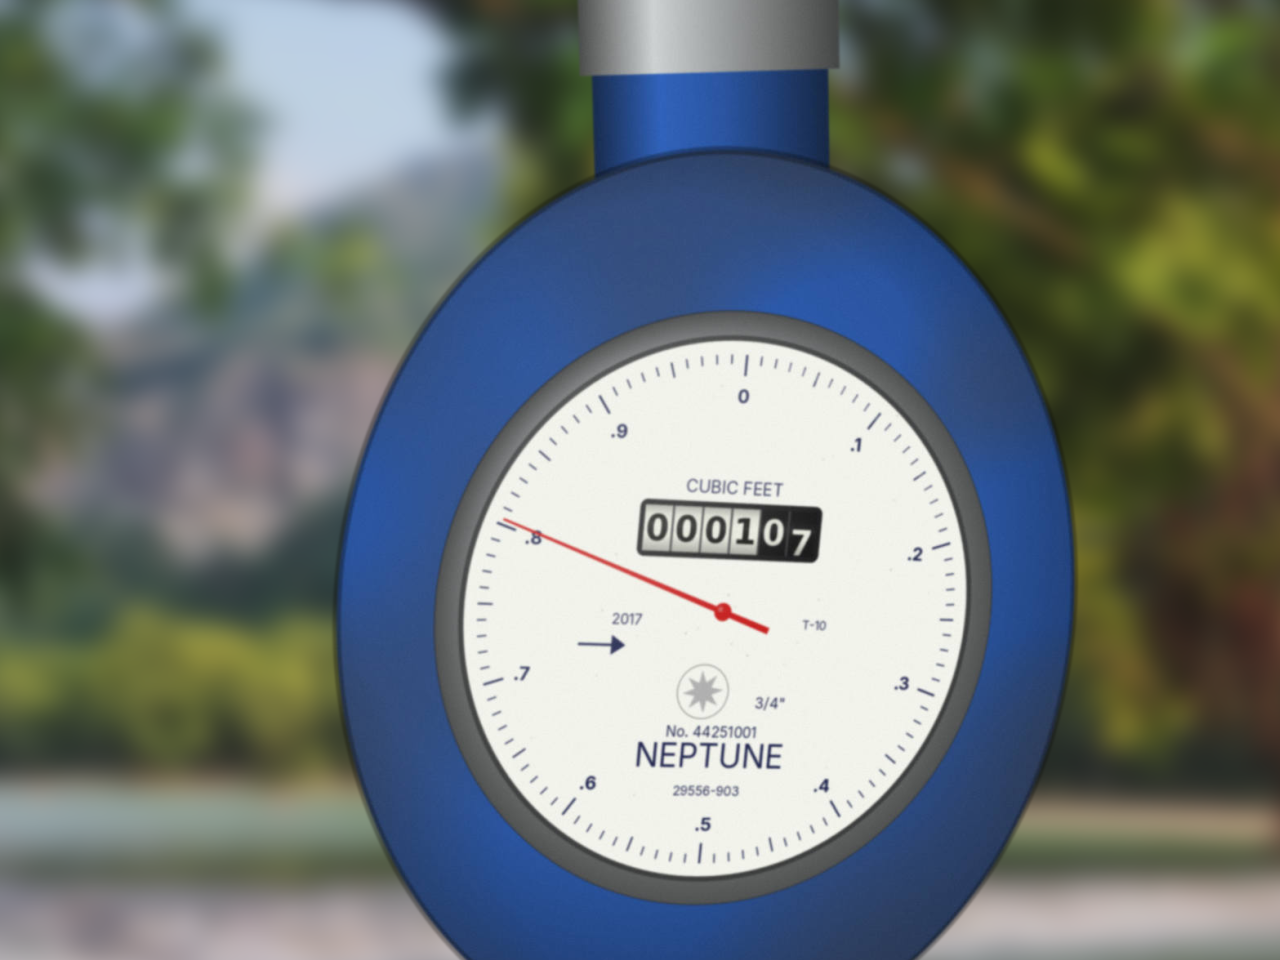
106.80
